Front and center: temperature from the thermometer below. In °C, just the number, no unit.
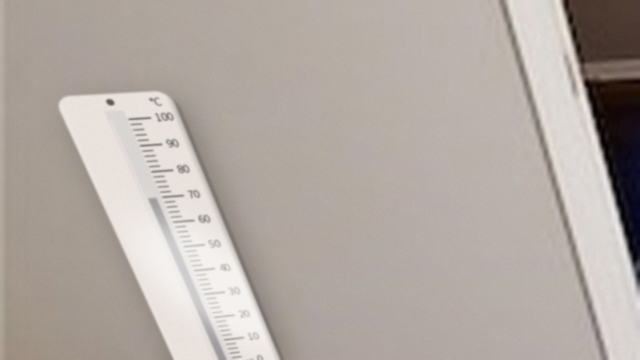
70
